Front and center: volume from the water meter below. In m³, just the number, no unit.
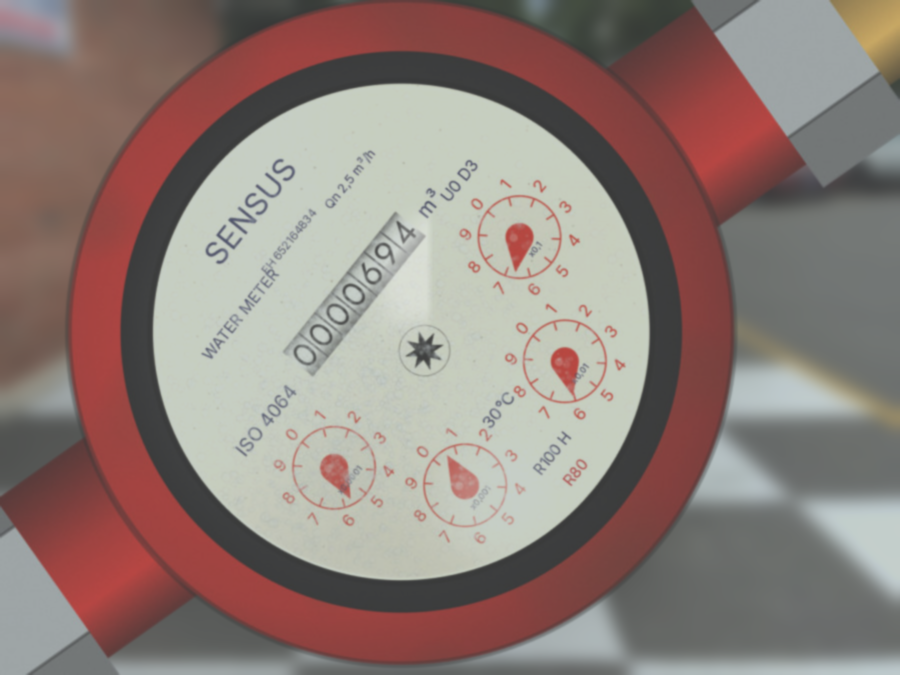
694.6605
